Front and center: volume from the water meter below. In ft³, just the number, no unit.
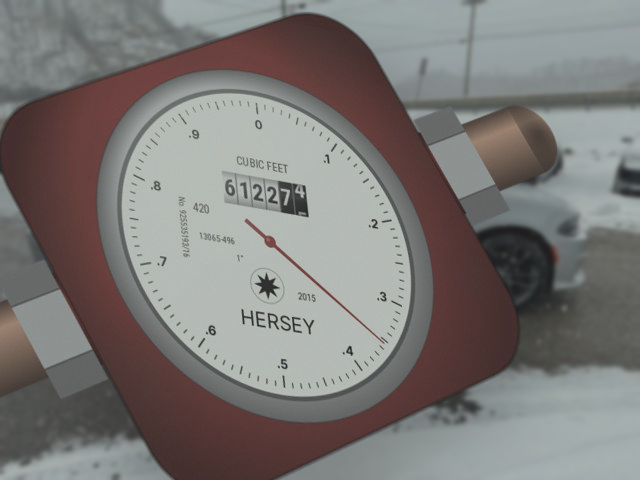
612274.35
